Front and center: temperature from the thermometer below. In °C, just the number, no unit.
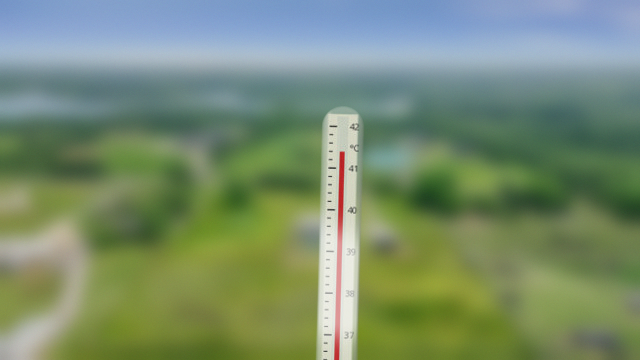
41.4
